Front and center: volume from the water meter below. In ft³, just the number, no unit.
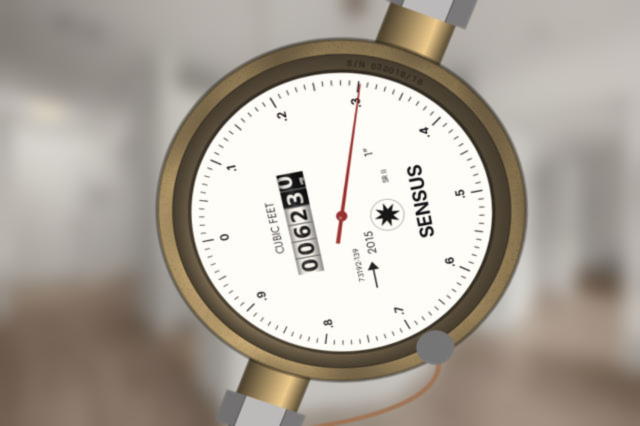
6230.30
